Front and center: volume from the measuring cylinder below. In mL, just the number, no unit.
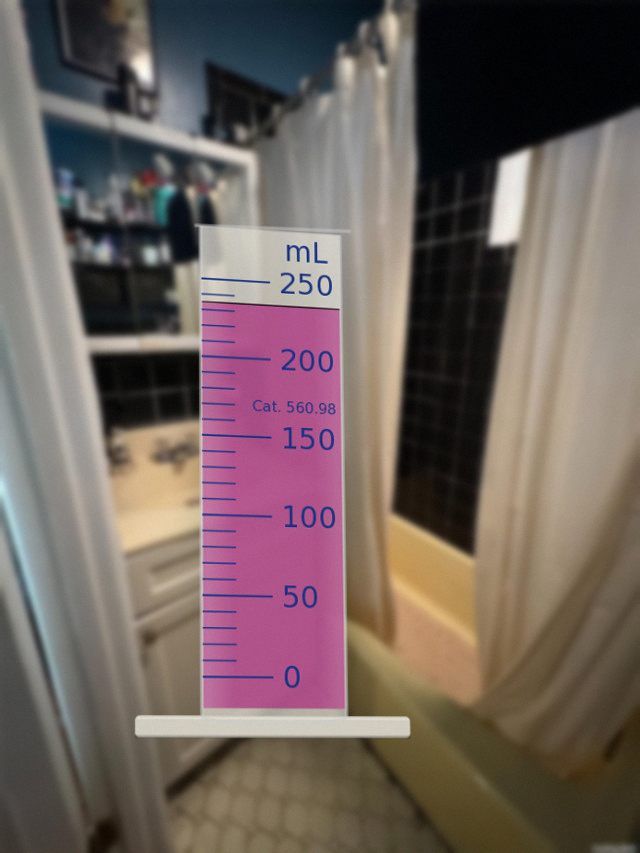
235
